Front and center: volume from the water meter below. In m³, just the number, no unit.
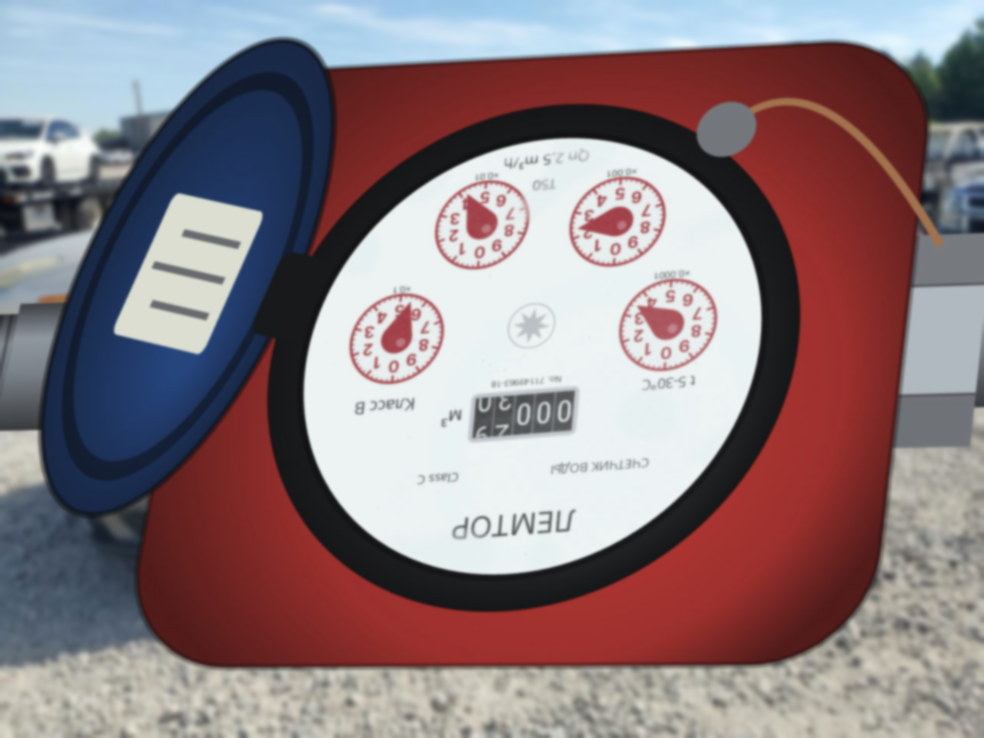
29.5423
